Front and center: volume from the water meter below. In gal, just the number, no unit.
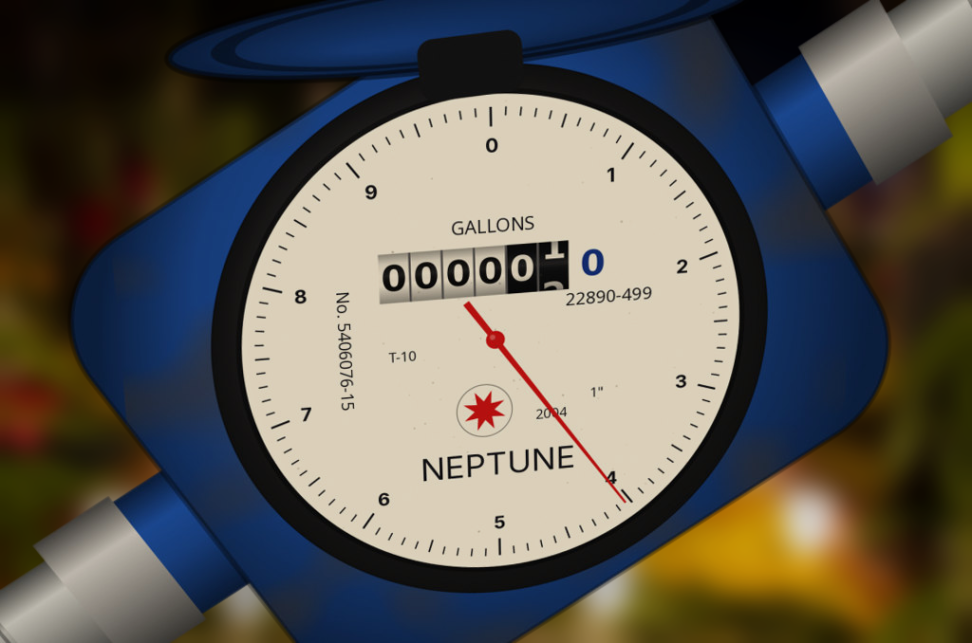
14.0
